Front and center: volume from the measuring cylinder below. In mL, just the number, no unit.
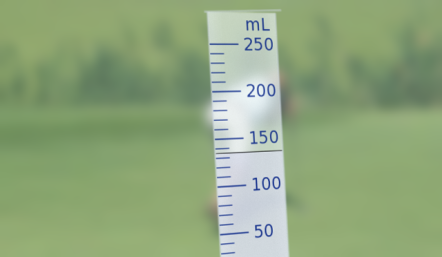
135
